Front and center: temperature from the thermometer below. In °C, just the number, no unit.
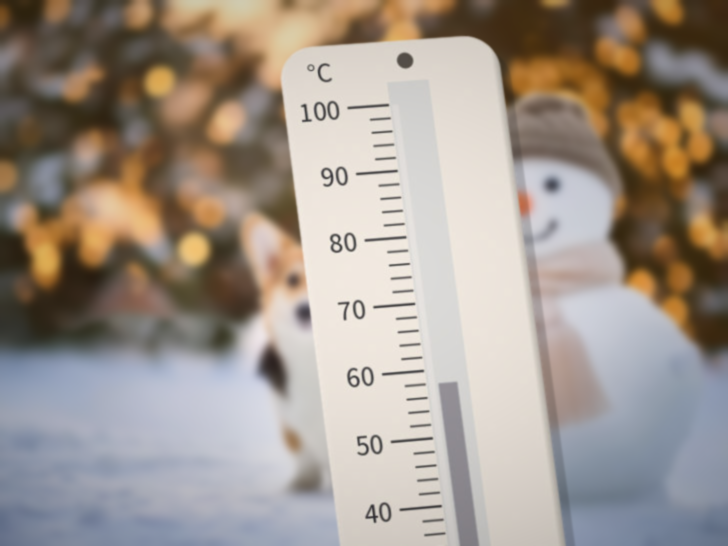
58
